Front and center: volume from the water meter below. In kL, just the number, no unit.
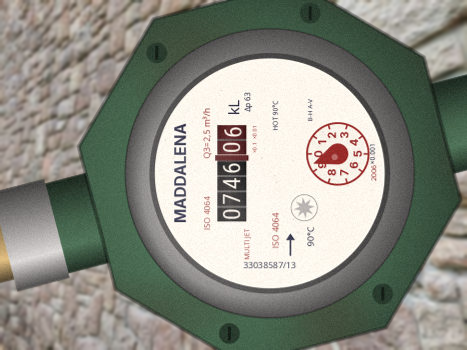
746.059
